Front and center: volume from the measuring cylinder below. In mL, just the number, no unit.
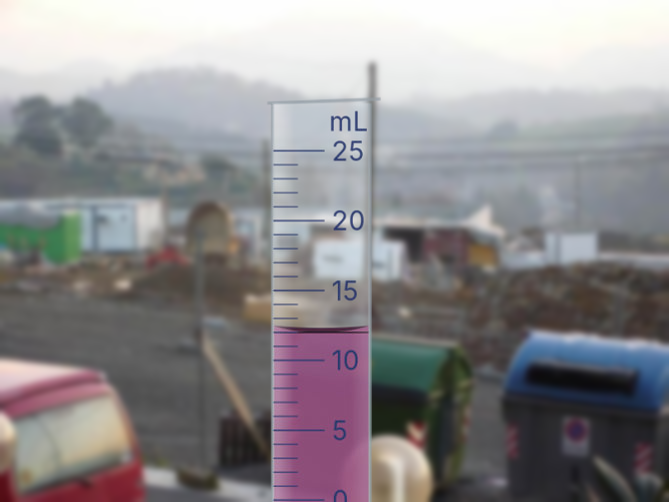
12
